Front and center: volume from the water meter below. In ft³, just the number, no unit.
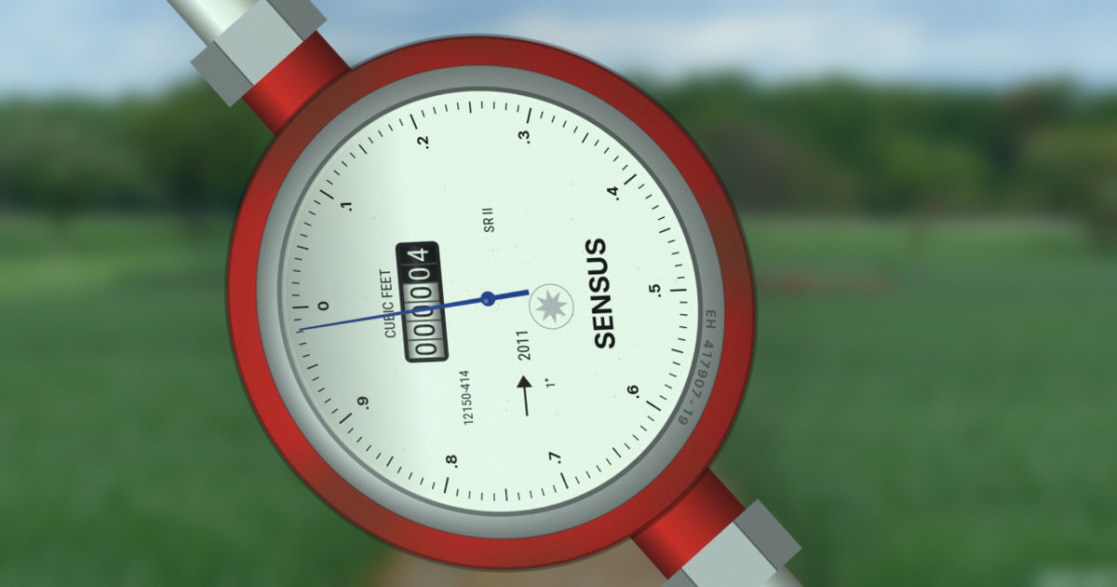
3.98
